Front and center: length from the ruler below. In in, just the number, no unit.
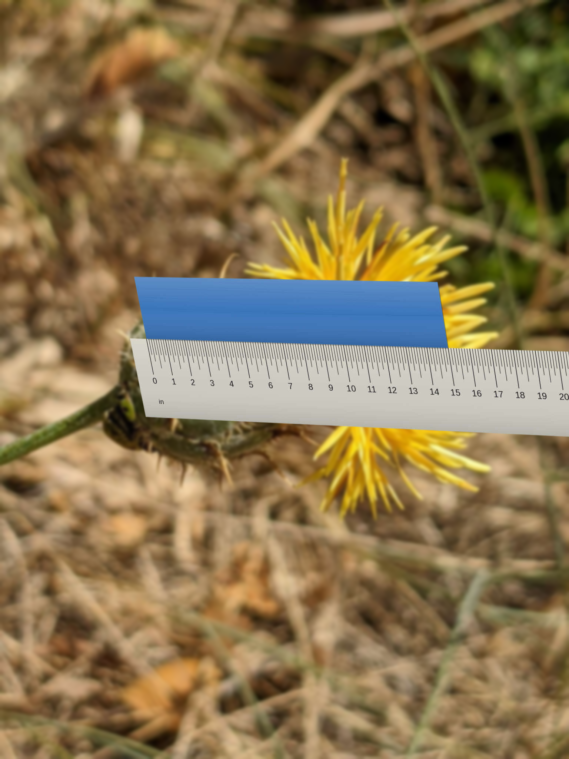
15
